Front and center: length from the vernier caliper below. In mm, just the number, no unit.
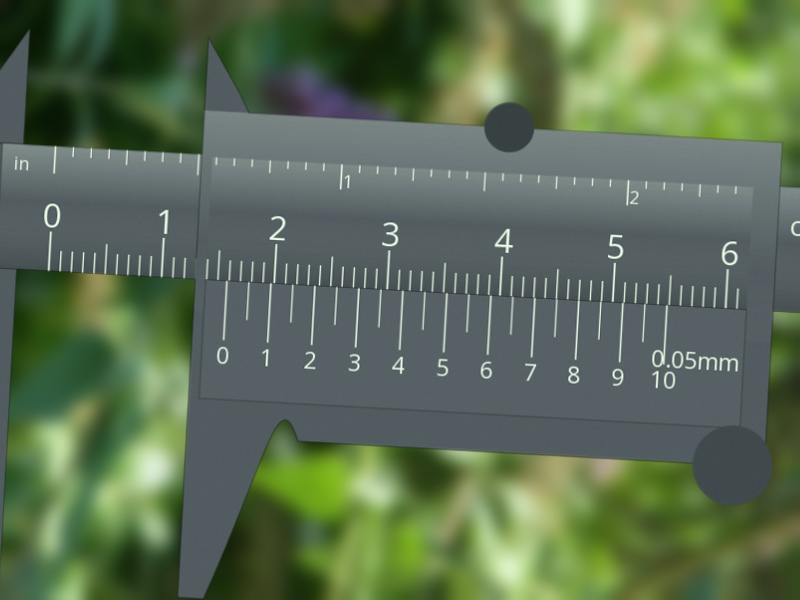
15.8
